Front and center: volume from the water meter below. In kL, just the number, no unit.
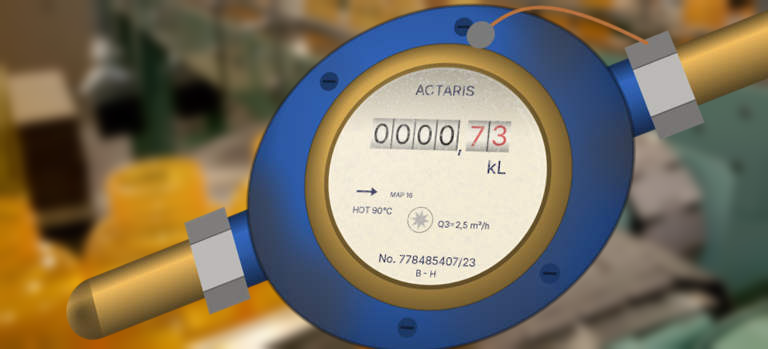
0.73
